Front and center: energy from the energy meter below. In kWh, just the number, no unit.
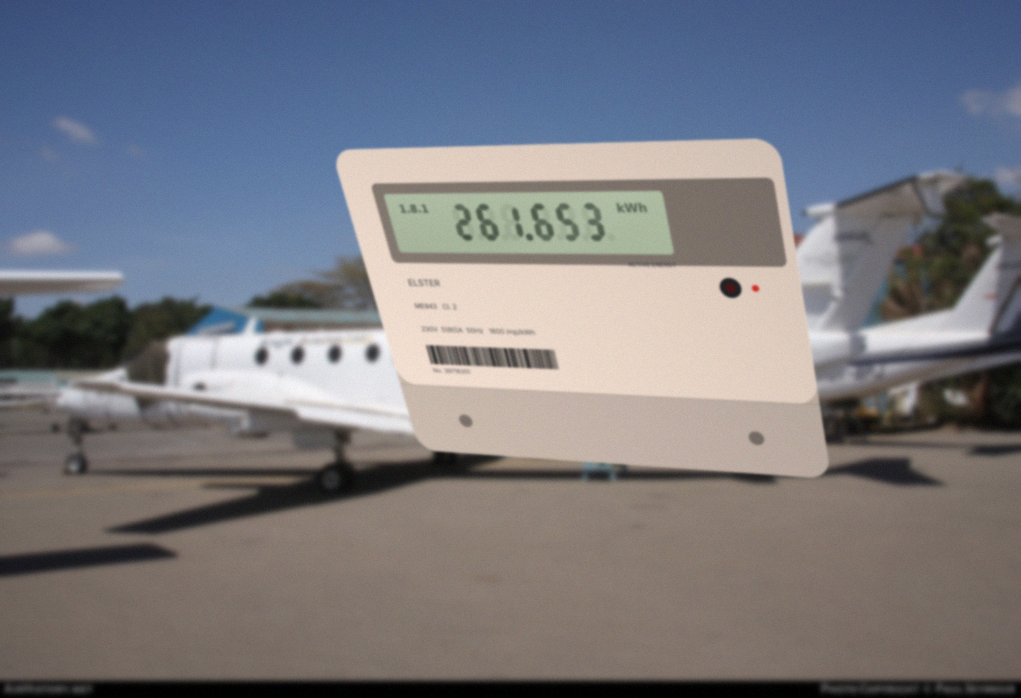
261.653
